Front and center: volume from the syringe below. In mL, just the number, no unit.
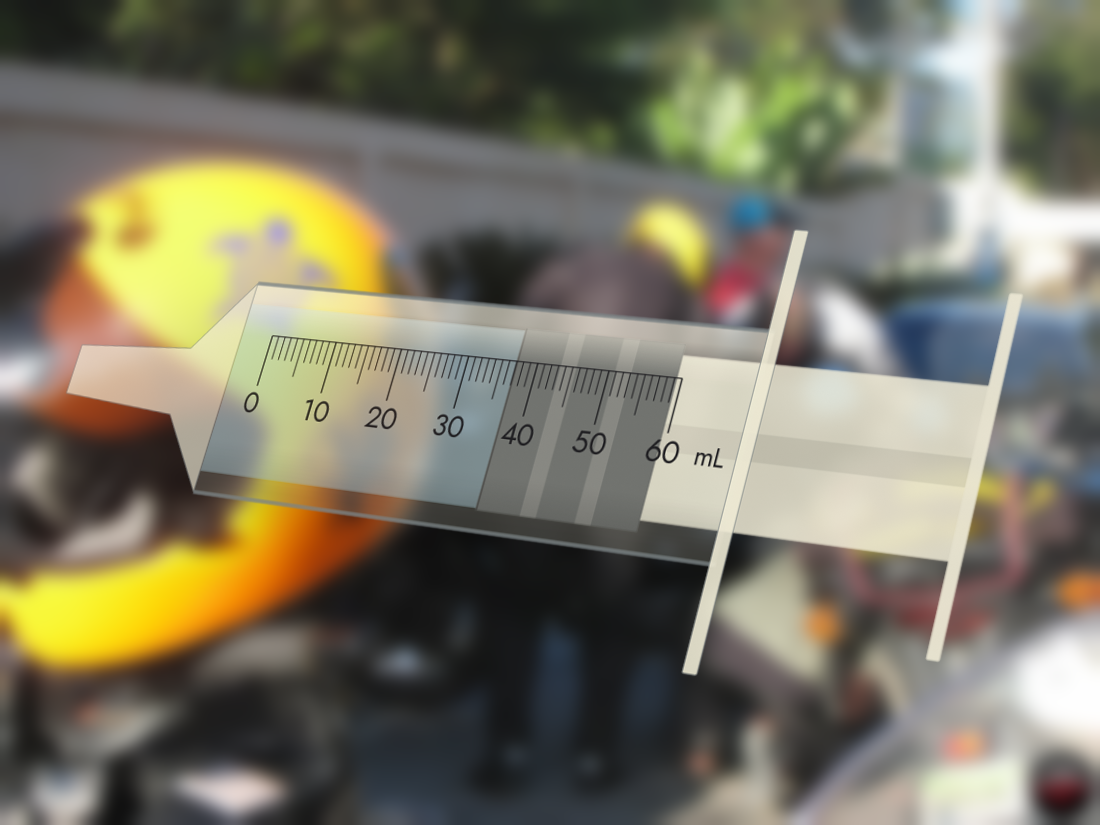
37
